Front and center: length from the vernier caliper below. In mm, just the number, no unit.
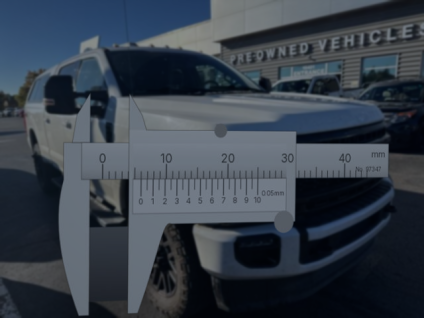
6.0
